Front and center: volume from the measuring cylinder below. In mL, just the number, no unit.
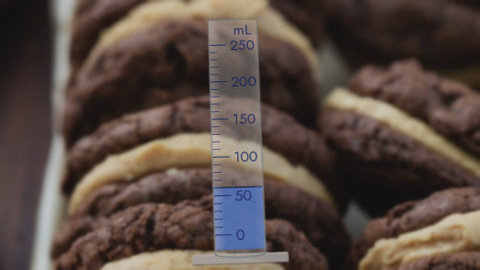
60
